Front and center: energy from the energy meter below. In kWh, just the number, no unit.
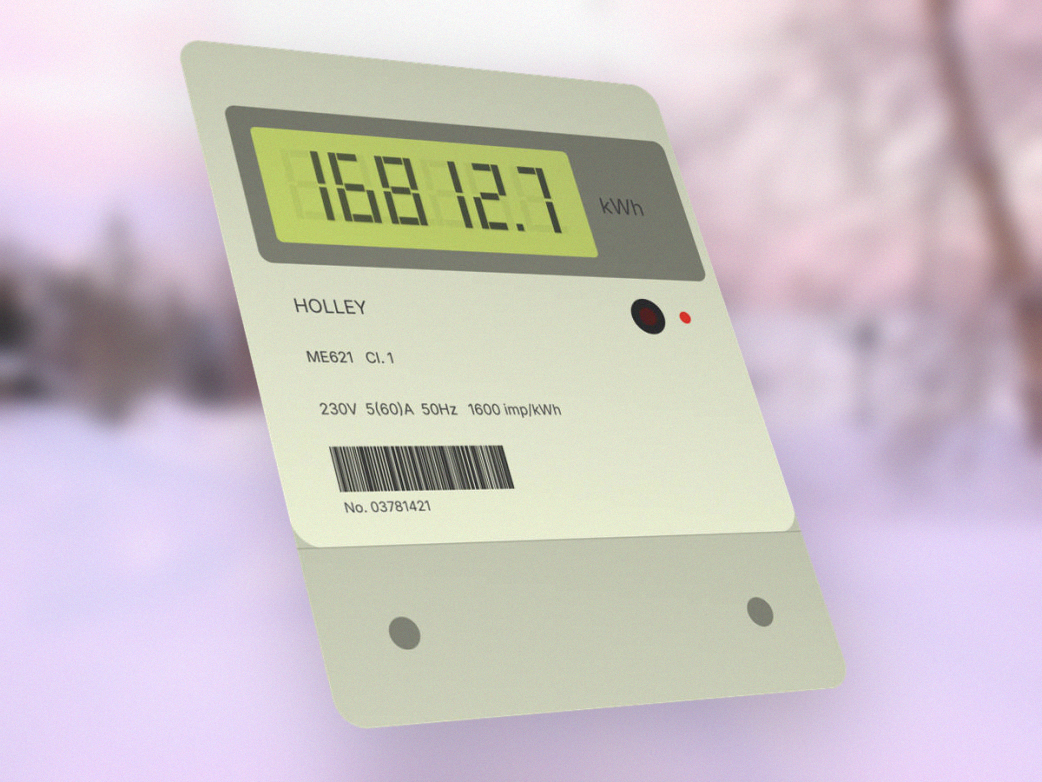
16812.7
